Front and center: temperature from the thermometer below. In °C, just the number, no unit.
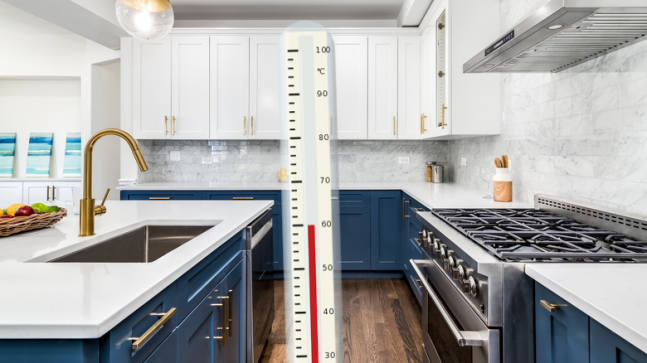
60
